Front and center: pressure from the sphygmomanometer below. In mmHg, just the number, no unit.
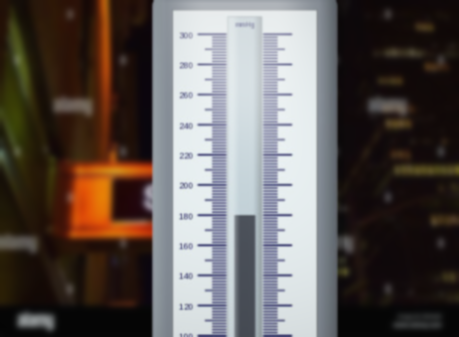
180
